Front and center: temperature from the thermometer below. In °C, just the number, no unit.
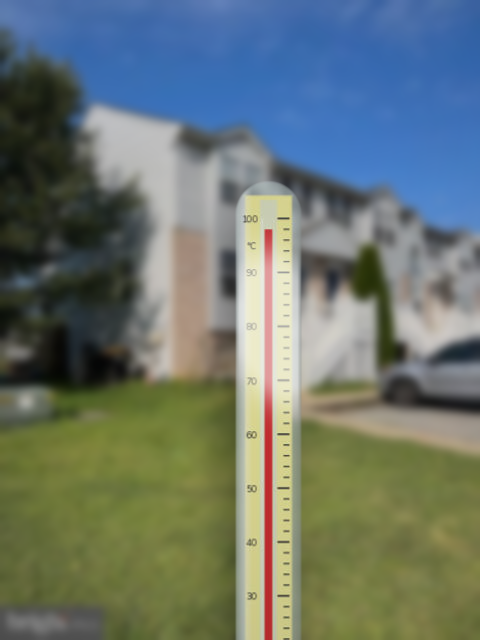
98
